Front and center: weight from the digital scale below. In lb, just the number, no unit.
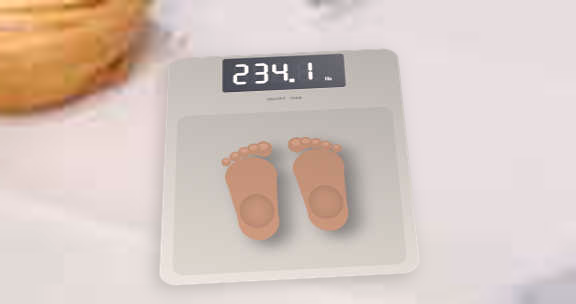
234.1
